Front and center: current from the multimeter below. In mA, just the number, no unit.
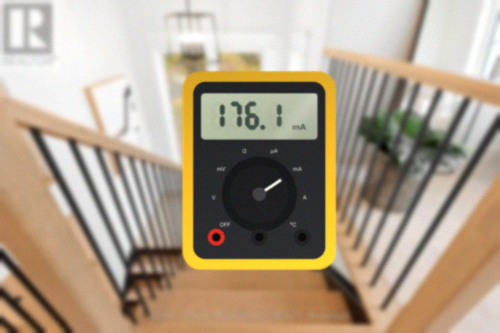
176.1
